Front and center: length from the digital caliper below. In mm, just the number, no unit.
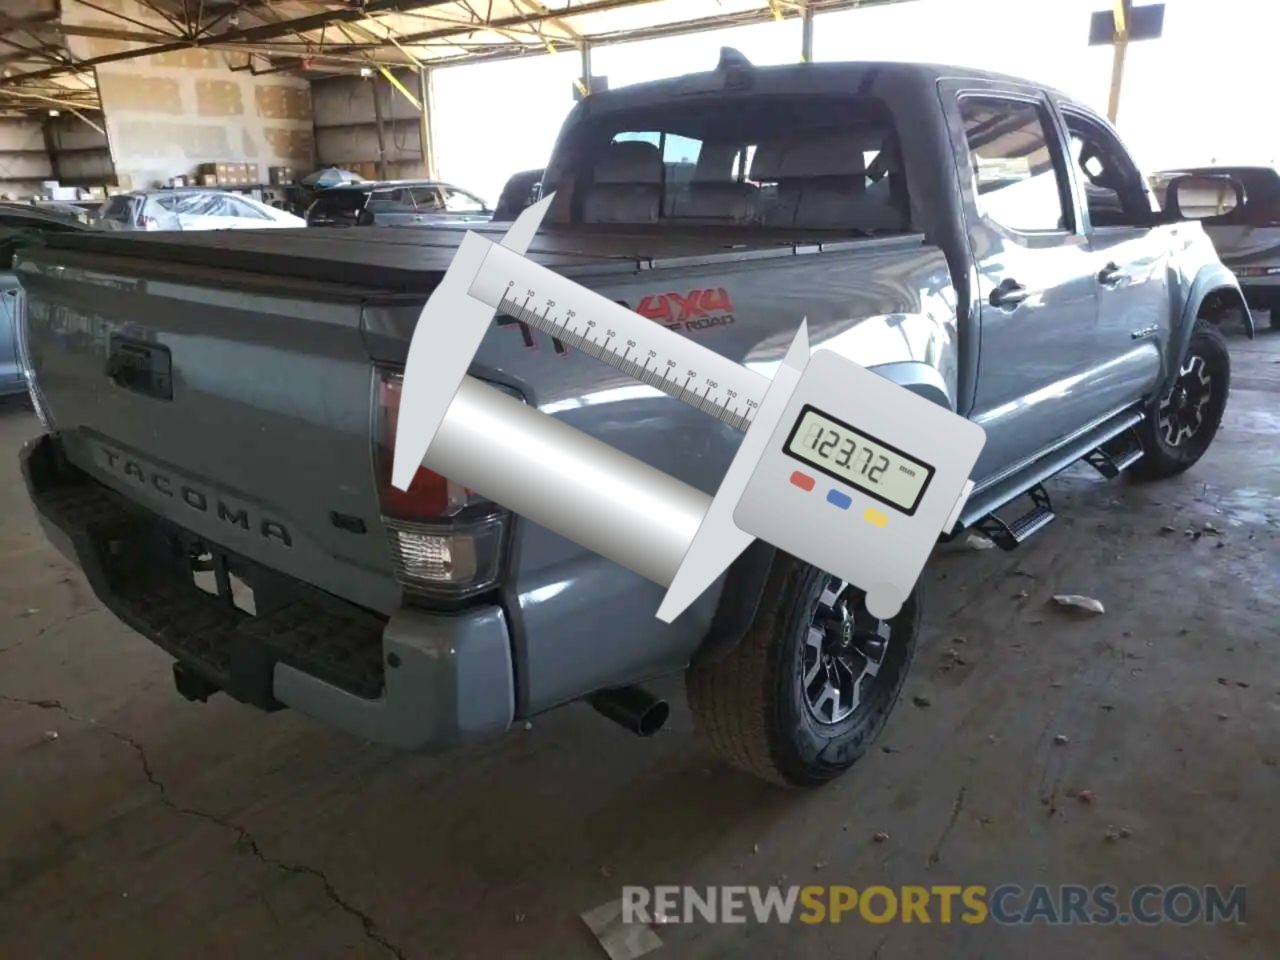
123.72
